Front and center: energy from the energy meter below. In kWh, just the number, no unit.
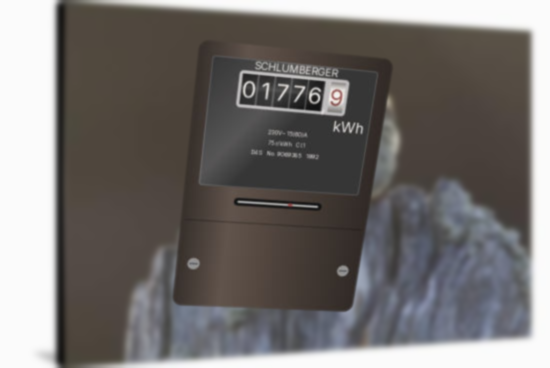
1776.9
